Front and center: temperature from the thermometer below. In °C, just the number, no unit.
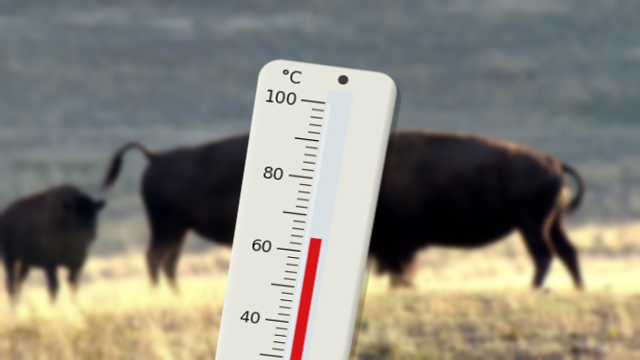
64
